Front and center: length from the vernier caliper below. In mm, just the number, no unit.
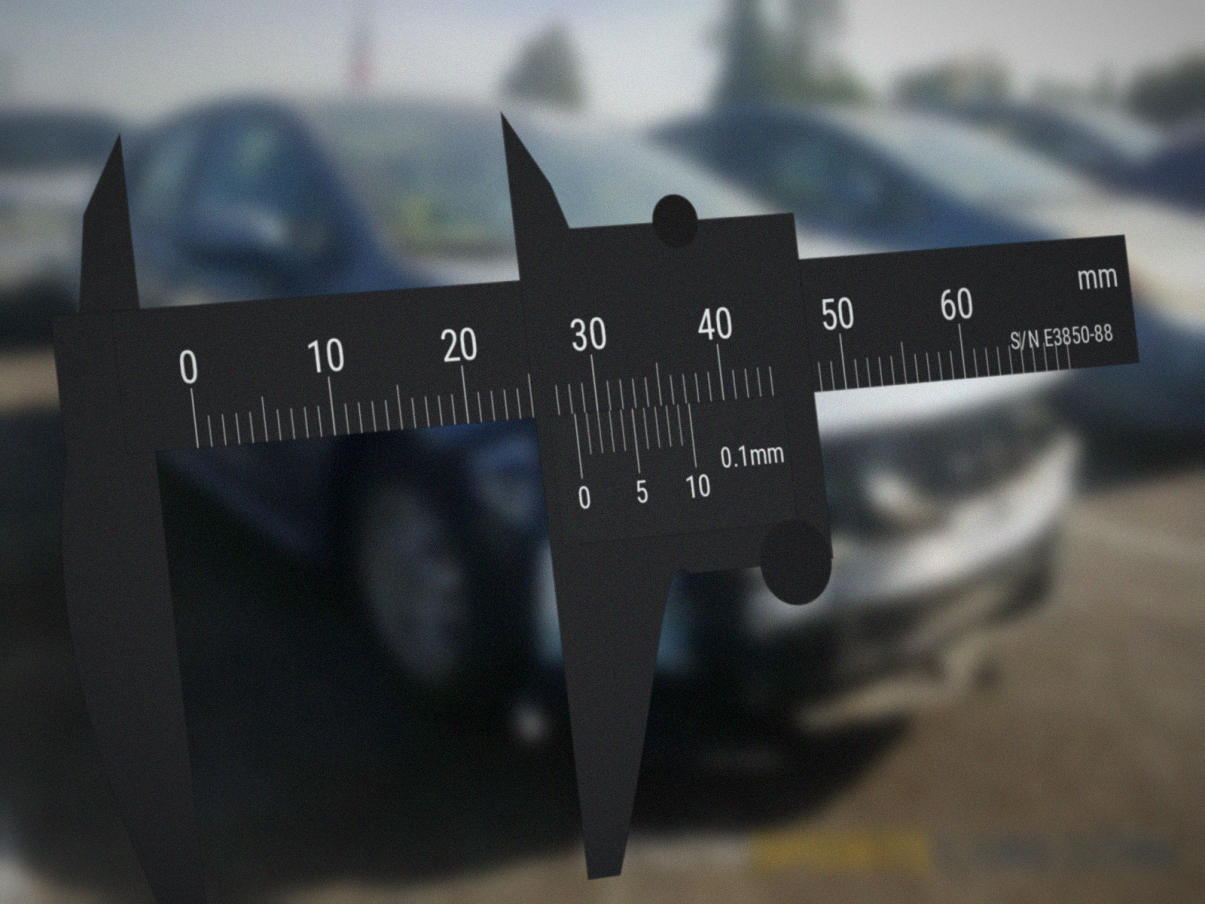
28.2
